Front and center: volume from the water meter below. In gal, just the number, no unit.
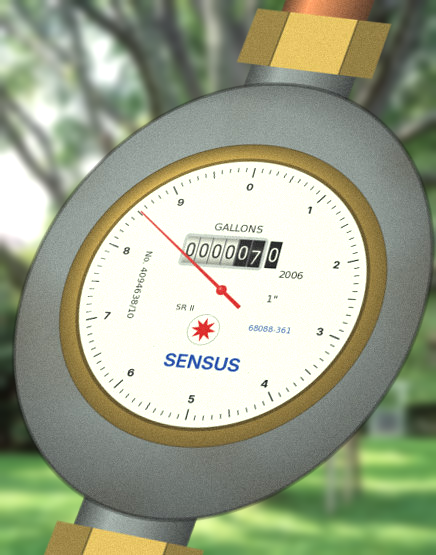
68.5
